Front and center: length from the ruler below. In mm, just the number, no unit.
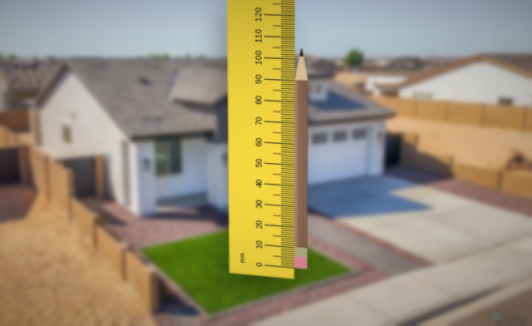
105
